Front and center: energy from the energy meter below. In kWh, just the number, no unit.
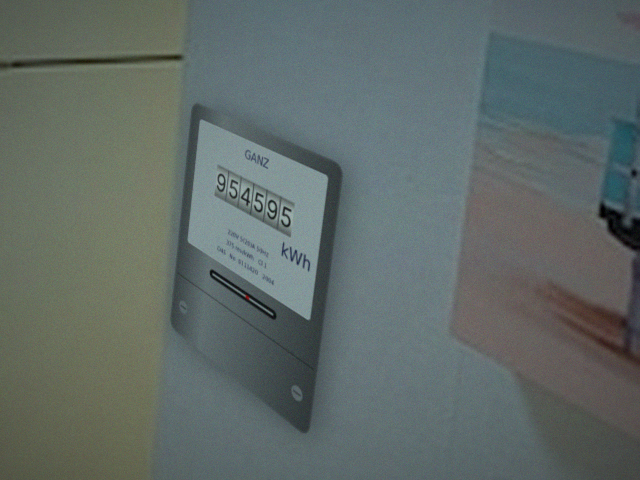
954595
